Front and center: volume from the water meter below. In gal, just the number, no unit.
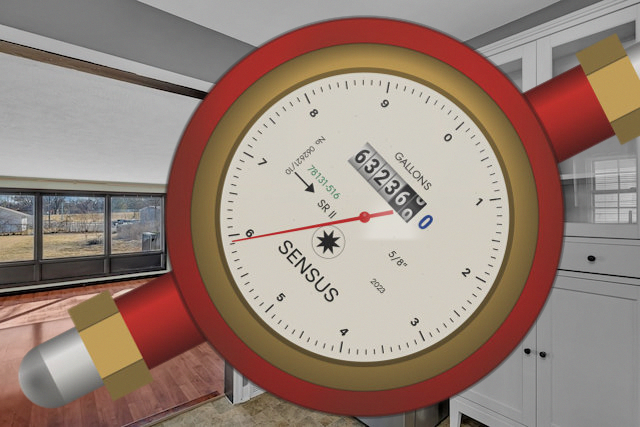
6323685.9
